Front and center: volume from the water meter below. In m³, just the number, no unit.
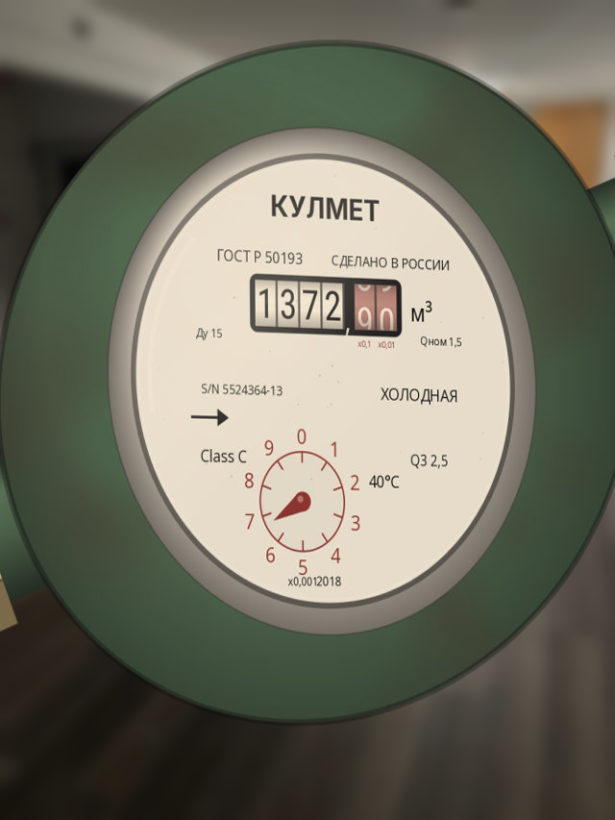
1372.896
